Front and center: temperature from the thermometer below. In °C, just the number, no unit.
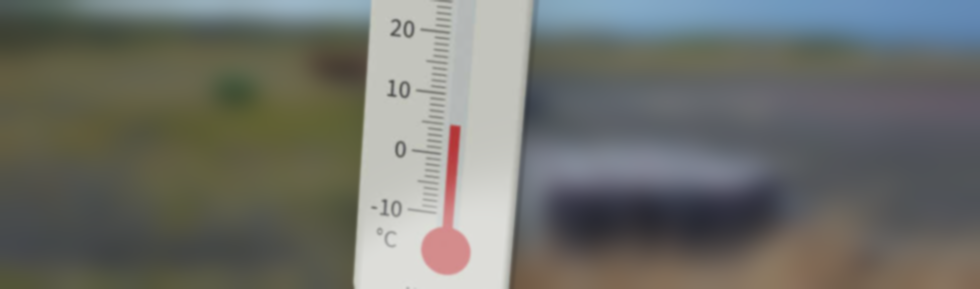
5
